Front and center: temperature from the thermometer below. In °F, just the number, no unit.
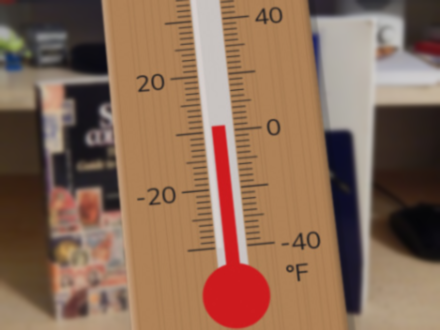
2
